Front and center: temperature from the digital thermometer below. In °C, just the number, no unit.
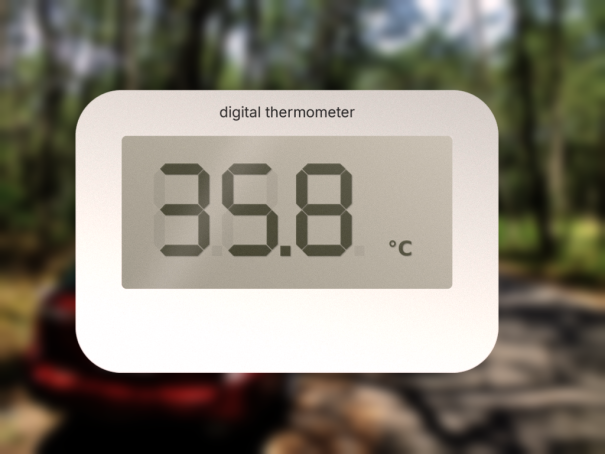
35.8
